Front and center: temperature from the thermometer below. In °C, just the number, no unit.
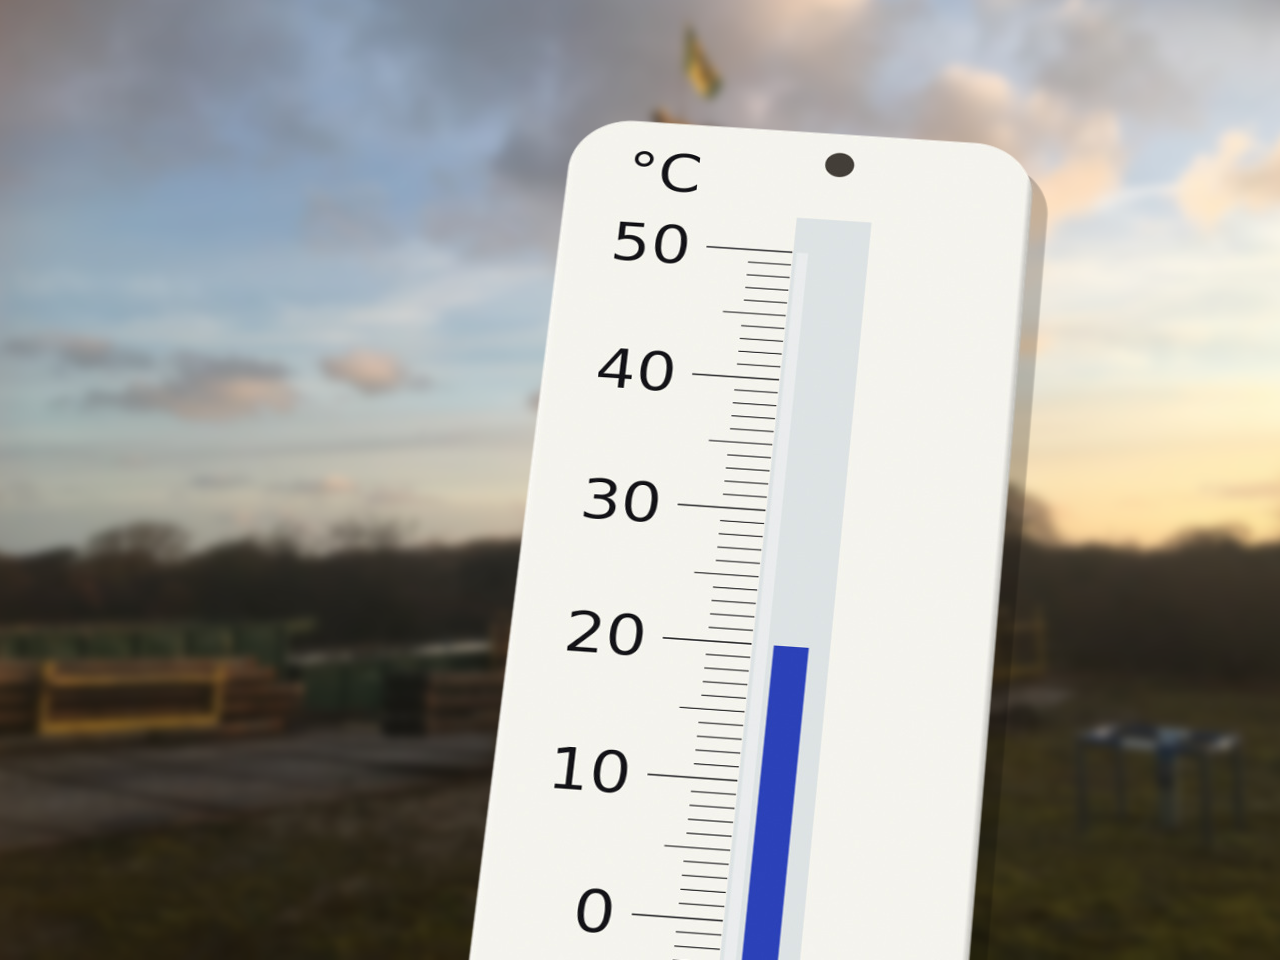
20
